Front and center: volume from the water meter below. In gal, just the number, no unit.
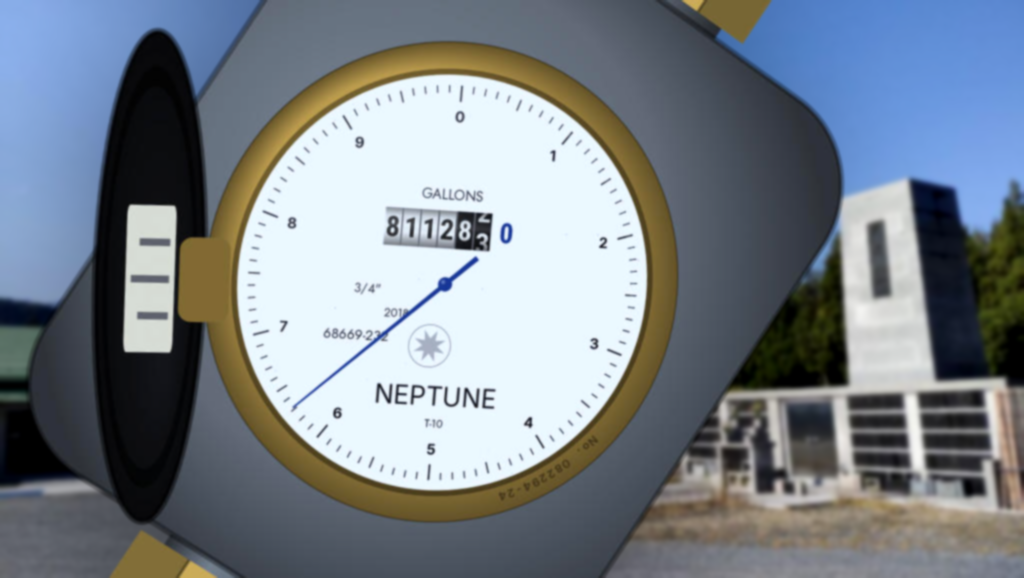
8112826.3
